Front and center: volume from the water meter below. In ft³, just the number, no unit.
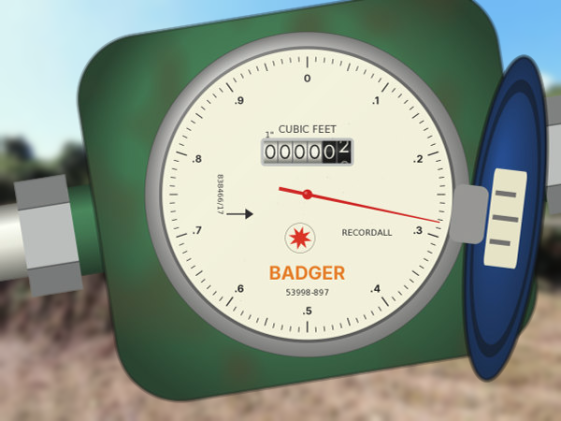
2.28
